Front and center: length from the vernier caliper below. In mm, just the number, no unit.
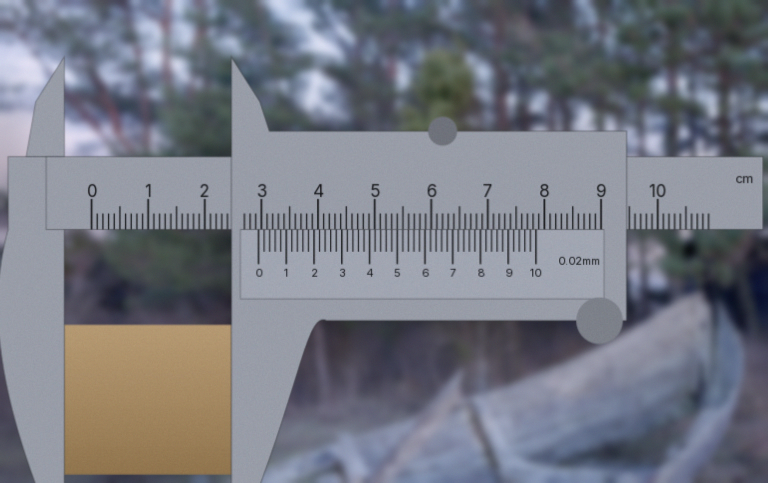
29.5
